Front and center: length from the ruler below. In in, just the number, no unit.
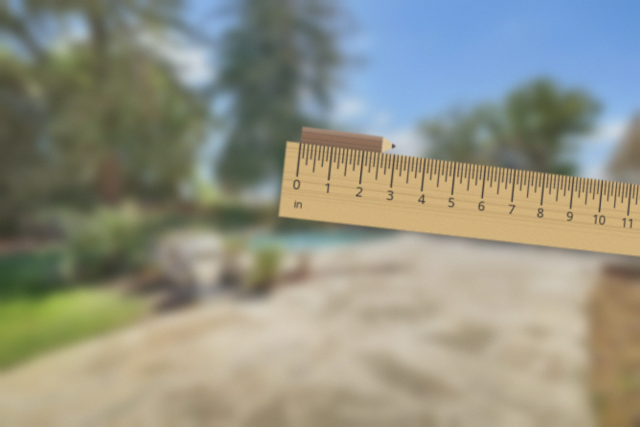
3
